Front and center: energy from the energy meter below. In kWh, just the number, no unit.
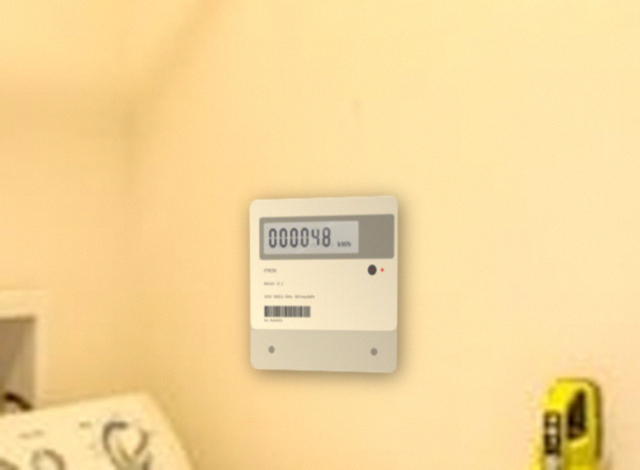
48
